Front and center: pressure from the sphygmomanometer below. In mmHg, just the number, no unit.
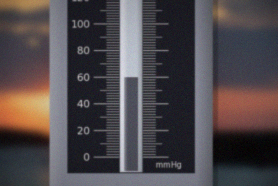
60
